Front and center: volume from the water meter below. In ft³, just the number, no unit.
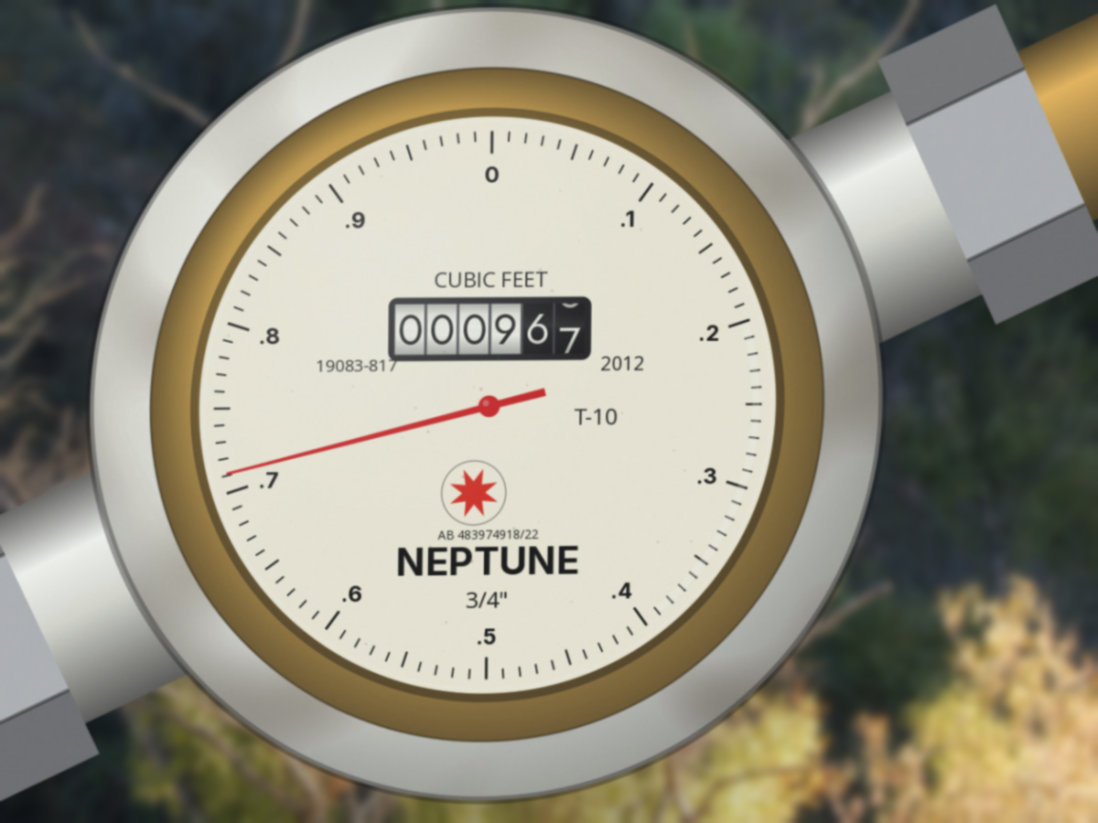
966.71
